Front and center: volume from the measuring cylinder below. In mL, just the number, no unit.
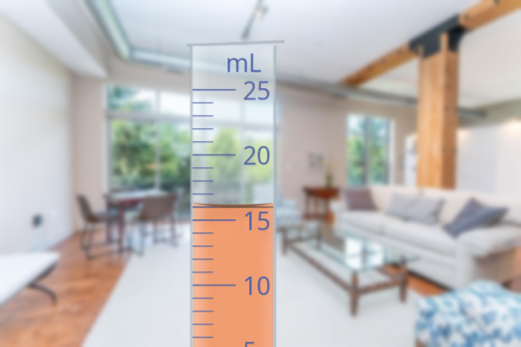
16
